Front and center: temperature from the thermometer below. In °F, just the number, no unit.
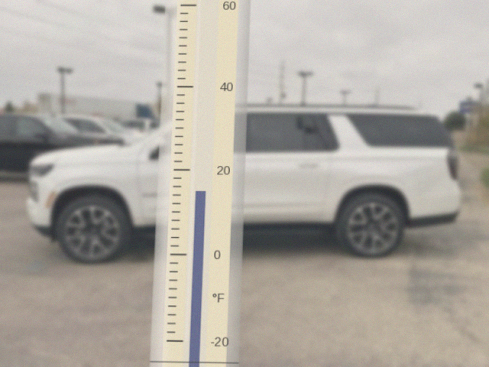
15
